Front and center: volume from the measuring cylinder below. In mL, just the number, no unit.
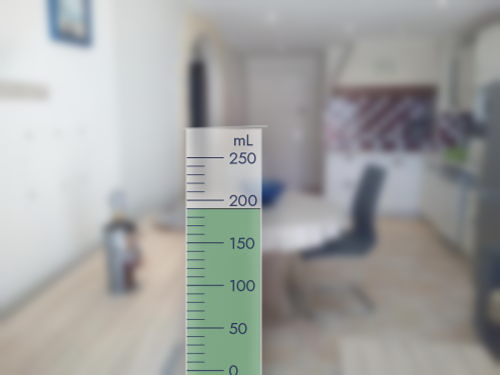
190
